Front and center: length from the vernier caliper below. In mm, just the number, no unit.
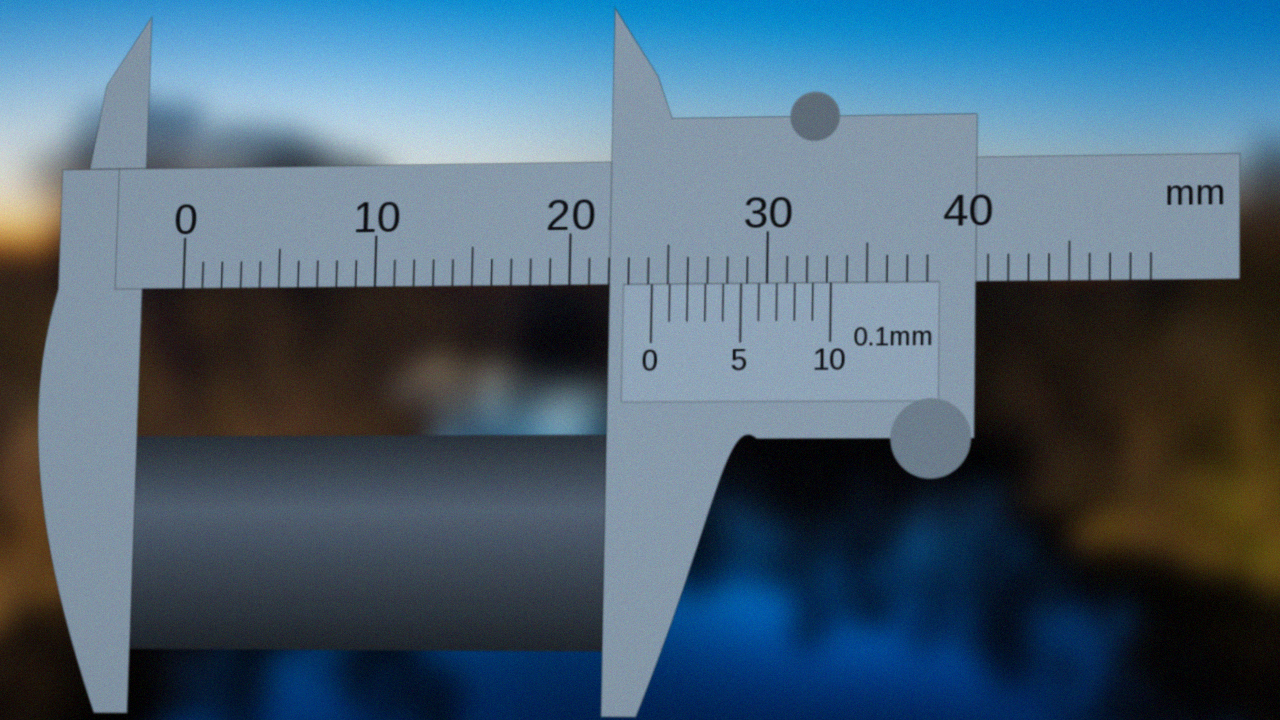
24.2
